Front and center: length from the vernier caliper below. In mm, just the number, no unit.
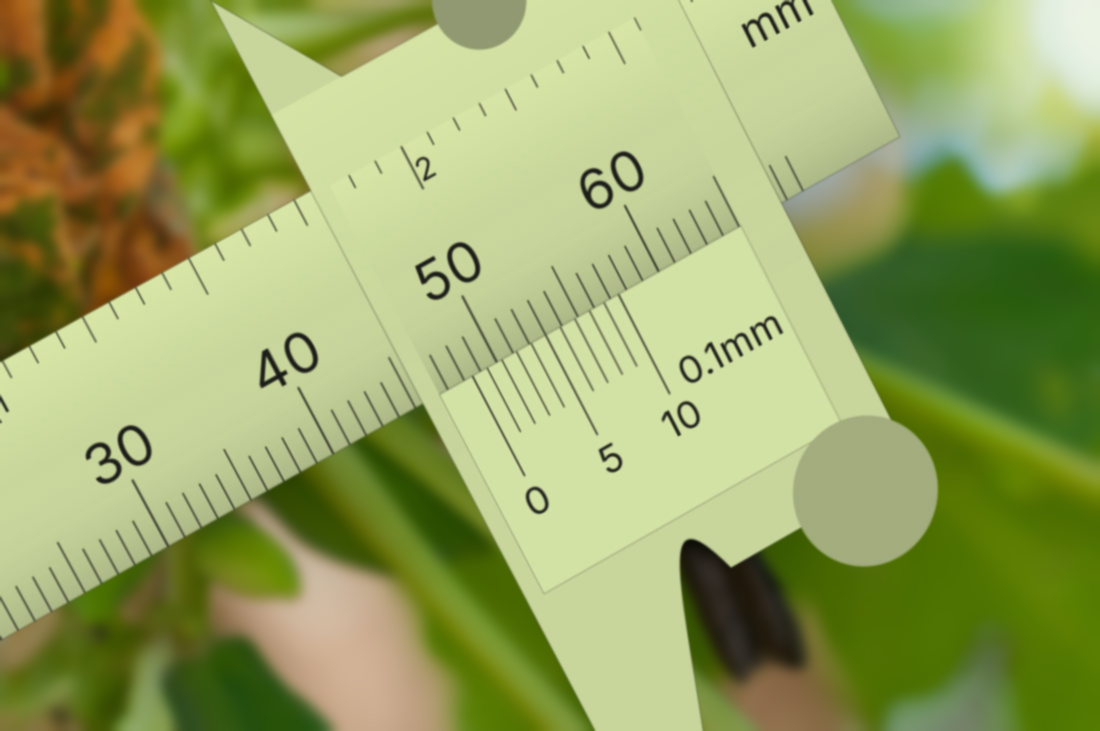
48.5
